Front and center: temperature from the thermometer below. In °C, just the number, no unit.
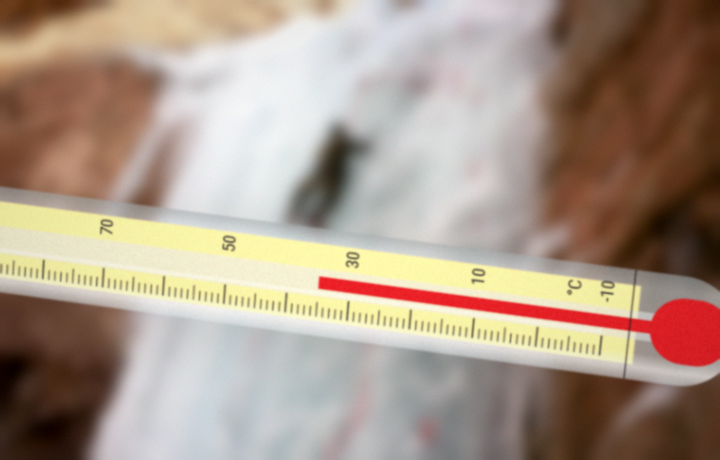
35
